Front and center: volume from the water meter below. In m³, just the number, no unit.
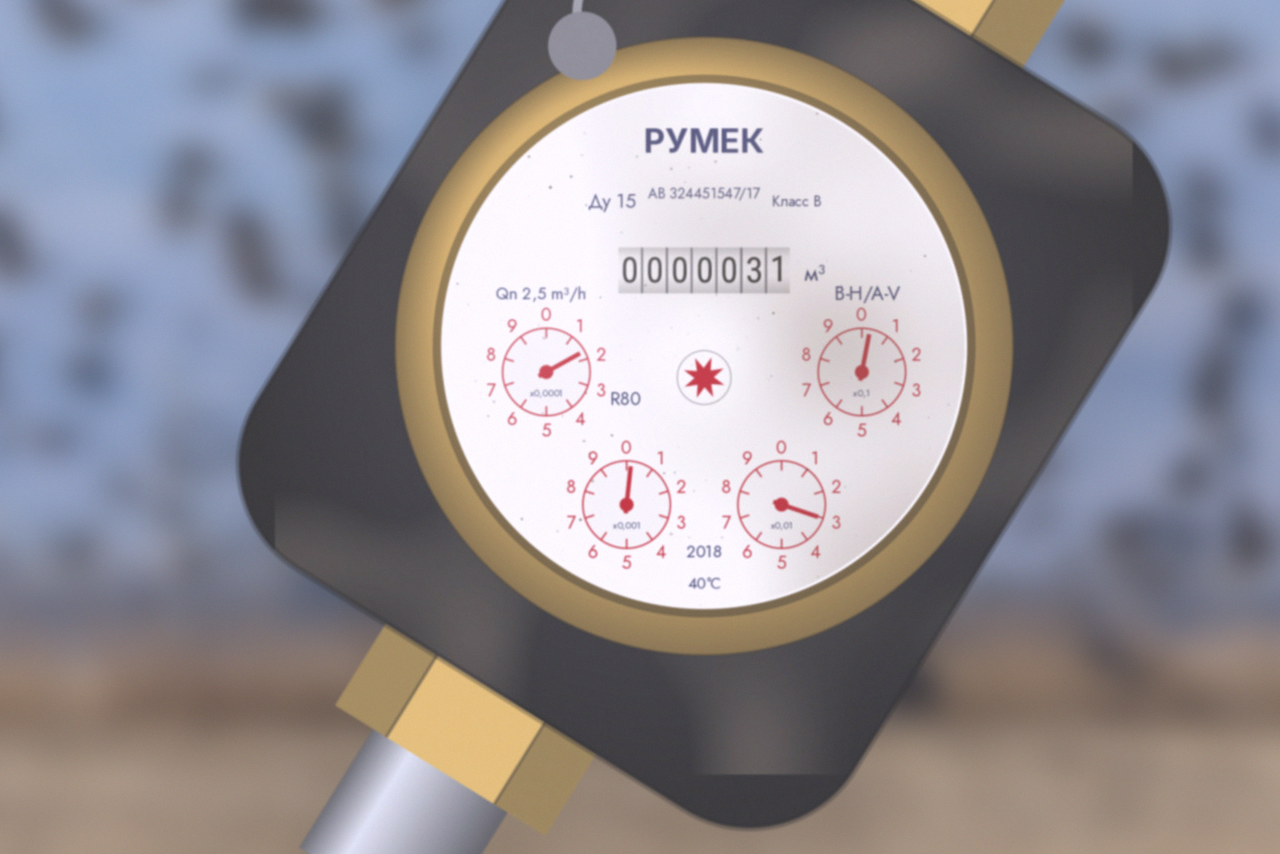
31.0301
